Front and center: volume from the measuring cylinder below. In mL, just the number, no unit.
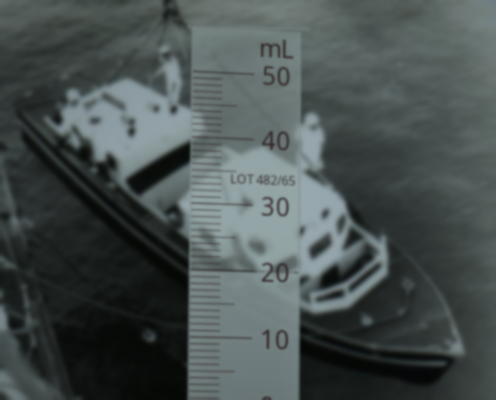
20
